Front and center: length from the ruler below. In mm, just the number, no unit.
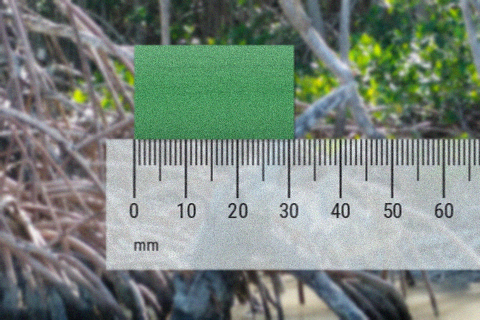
31
